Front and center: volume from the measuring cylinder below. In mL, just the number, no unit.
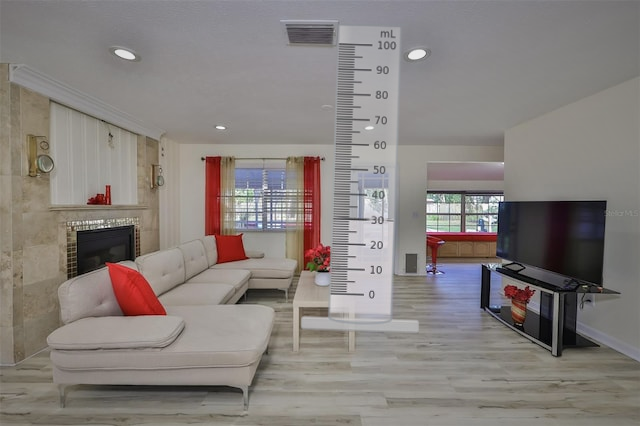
30
